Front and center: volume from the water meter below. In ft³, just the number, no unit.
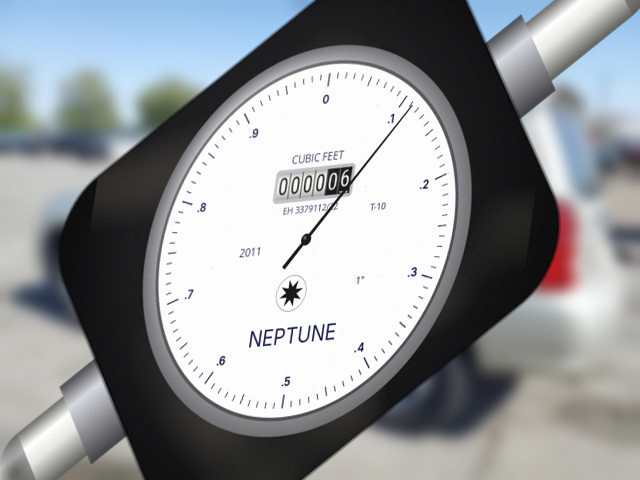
6.11
